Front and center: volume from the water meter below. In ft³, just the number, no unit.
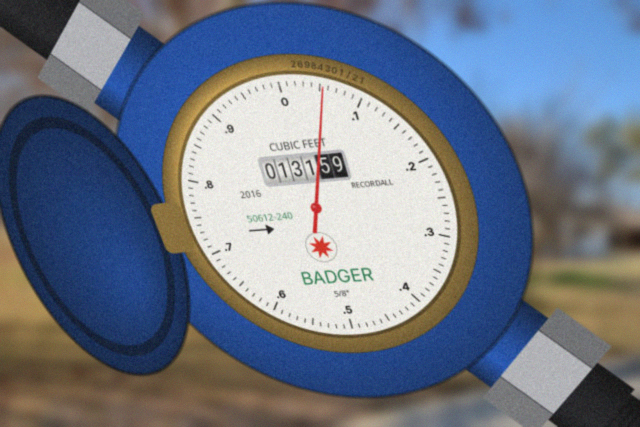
13159.05
